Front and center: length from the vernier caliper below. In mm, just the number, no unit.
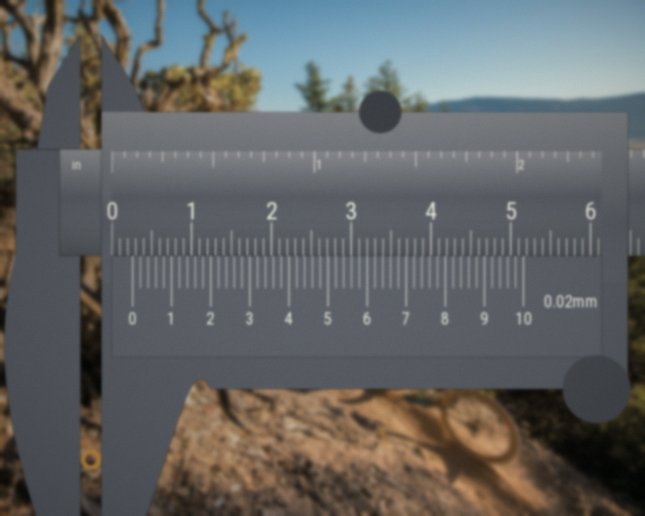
2.6
